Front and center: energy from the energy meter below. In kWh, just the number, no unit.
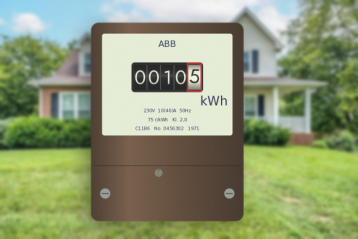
10.5
